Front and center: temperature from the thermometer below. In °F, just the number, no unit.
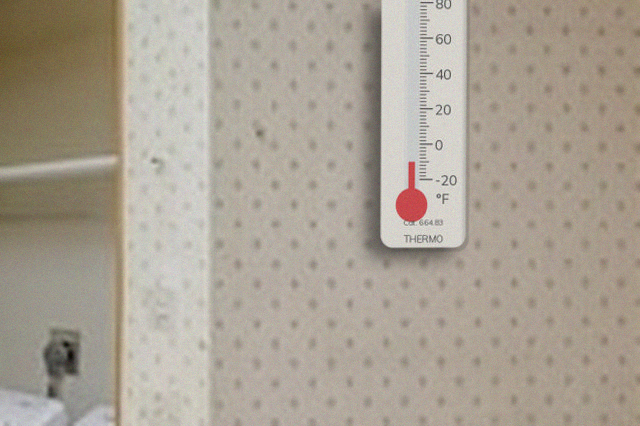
-10
